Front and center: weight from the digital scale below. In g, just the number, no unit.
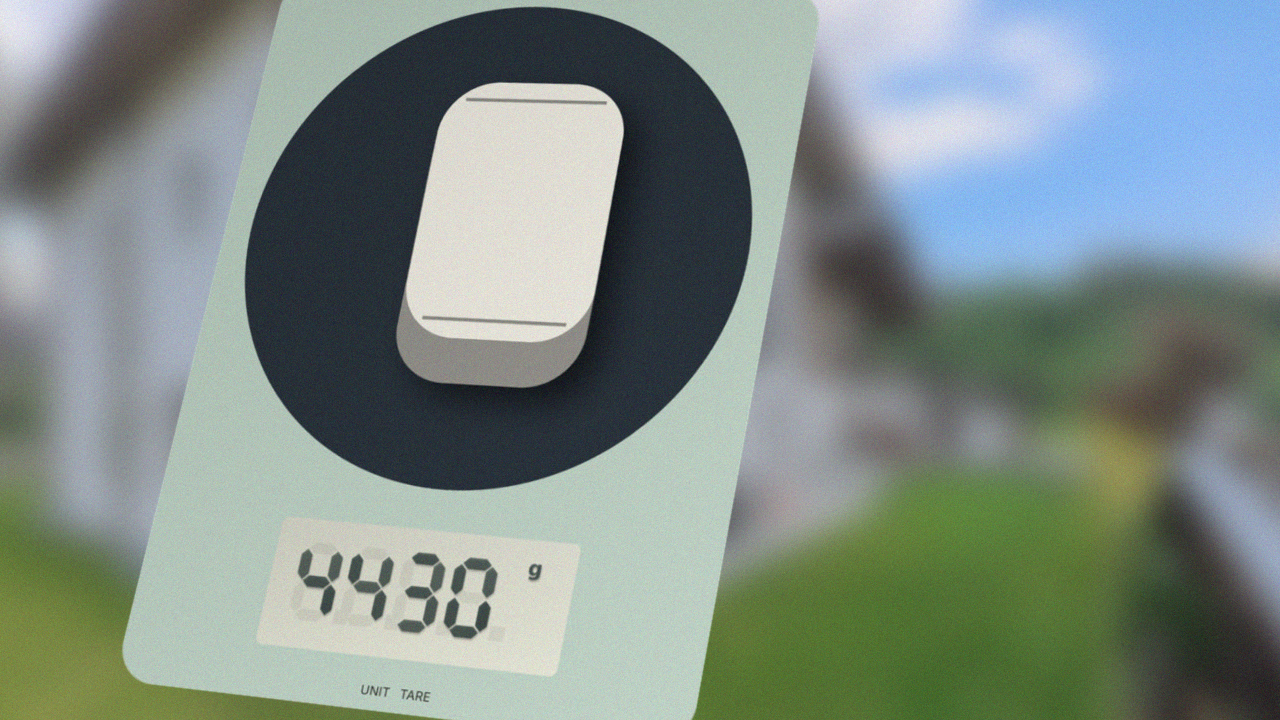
4430
